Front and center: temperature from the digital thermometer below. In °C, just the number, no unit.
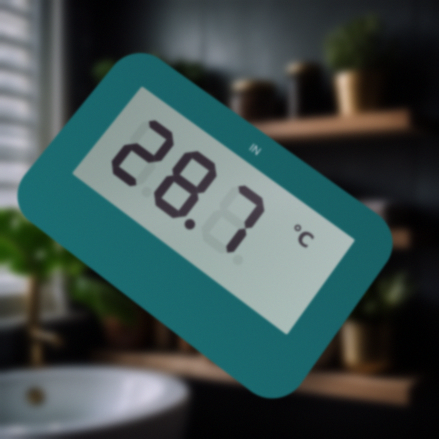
28.7
